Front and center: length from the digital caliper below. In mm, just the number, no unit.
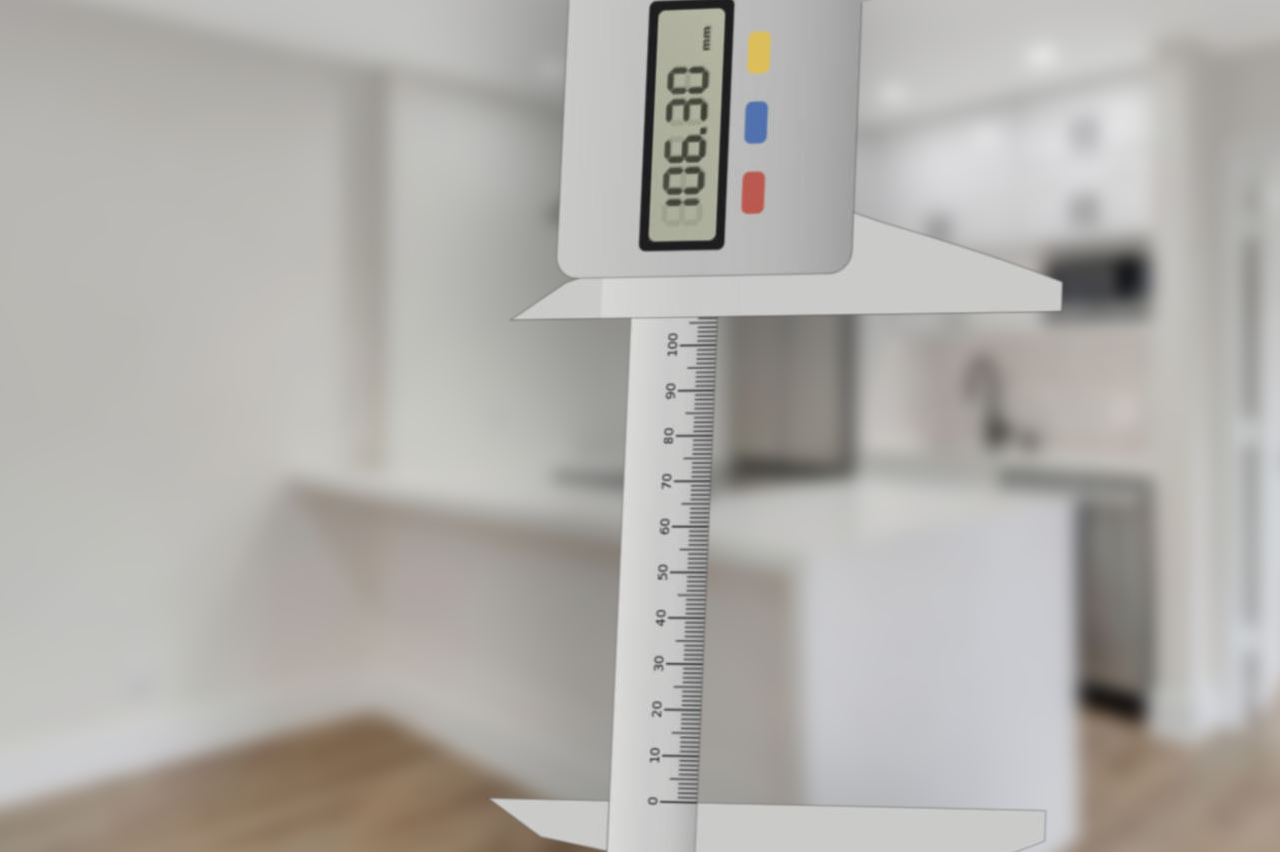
106.30
